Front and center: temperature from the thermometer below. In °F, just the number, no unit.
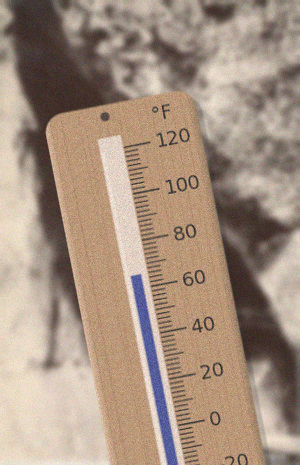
66
